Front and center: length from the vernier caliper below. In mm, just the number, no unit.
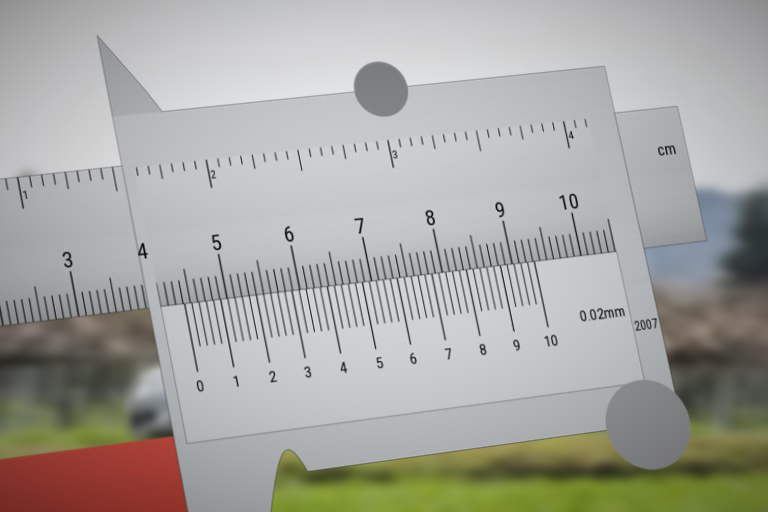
44.2
